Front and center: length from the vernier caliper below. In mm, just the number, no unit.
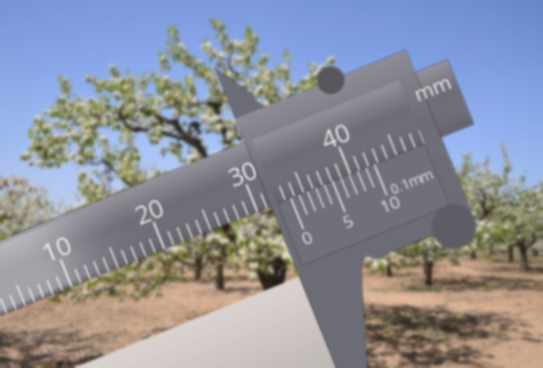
33.6
